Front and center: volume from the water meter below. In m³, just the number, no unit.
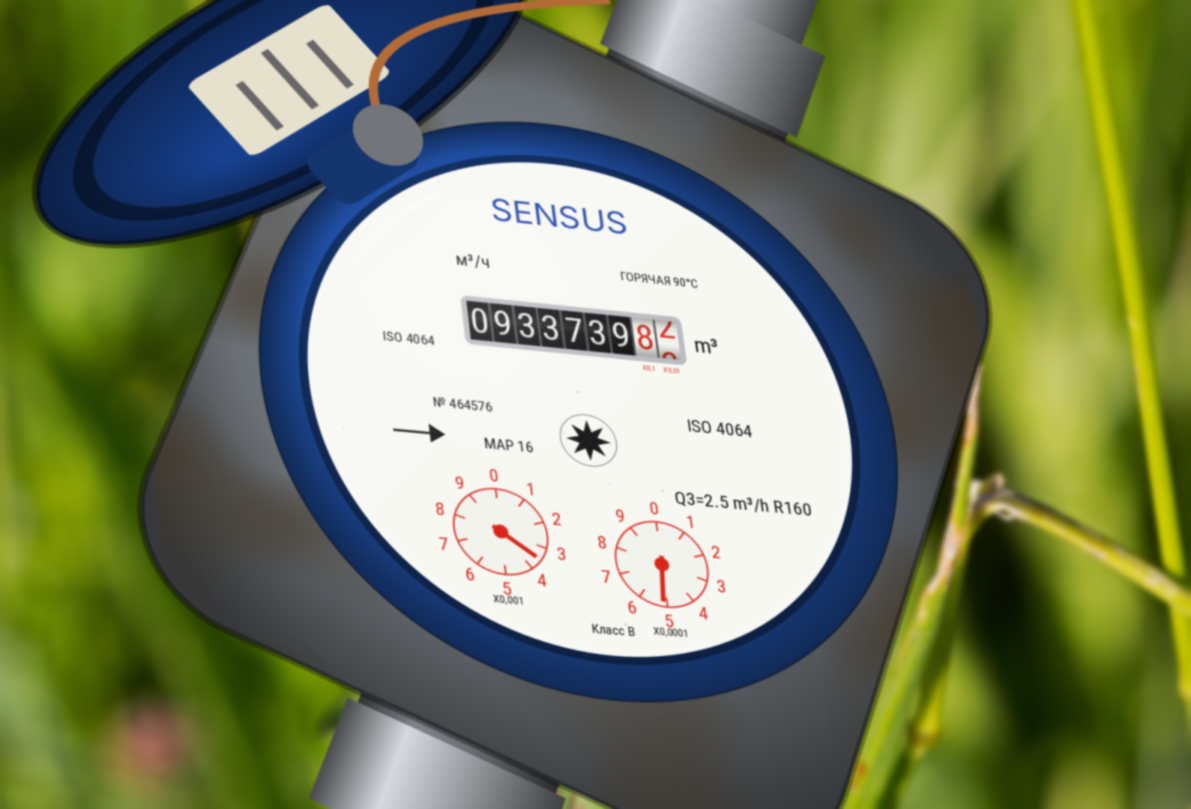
933739.8235
